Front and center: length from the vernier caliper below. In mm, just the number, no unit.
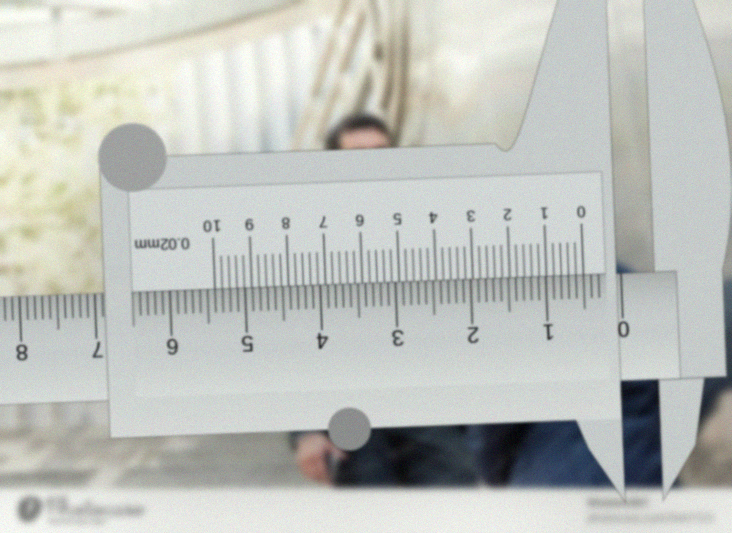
5.0
